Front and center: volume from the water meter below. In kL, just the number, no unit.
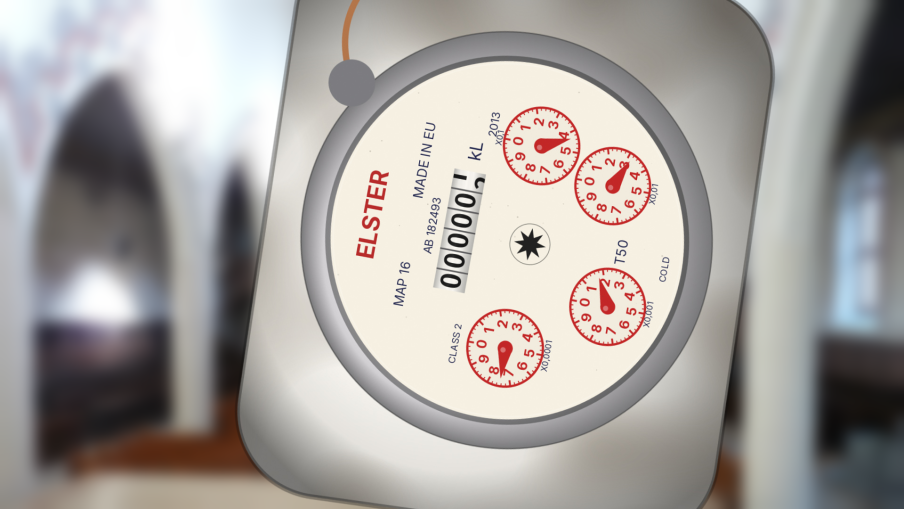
1.4317
